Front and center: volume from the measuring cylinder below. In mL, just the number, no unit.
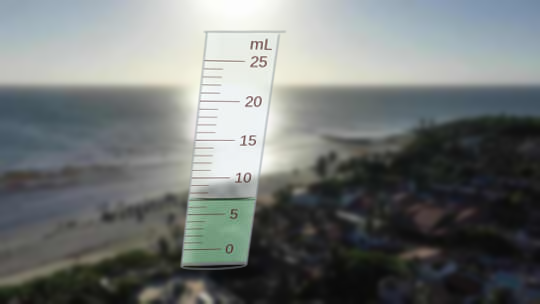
7
